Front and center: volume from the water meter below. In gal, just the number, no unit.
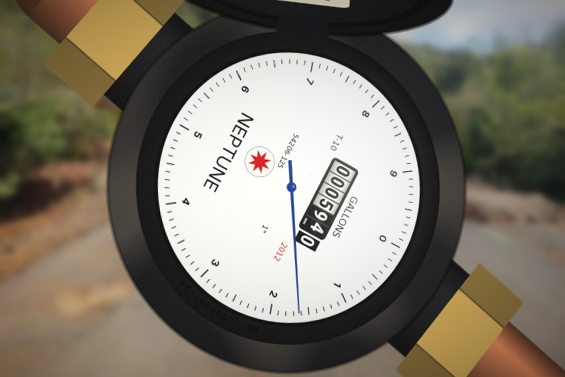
5941.6
